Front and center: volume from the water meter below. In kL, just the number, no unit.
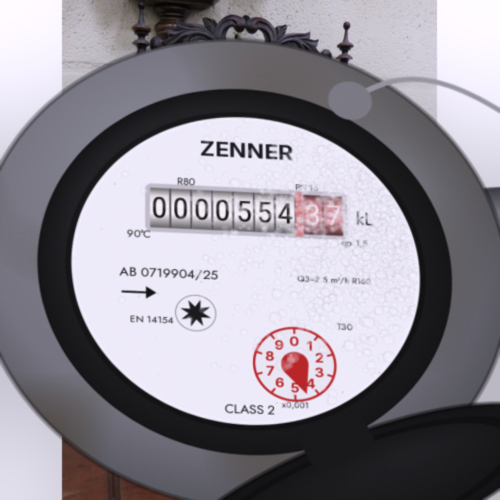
554.374
